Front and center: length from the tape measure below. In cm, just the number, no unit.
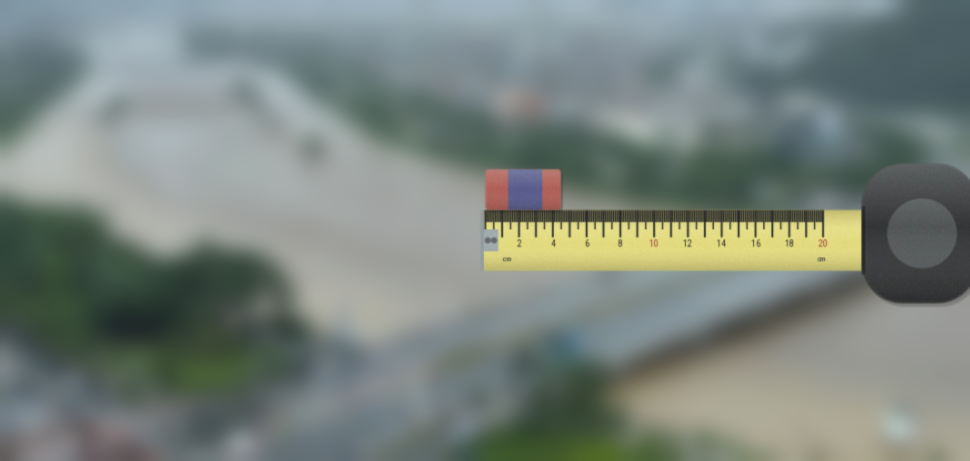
4.5
